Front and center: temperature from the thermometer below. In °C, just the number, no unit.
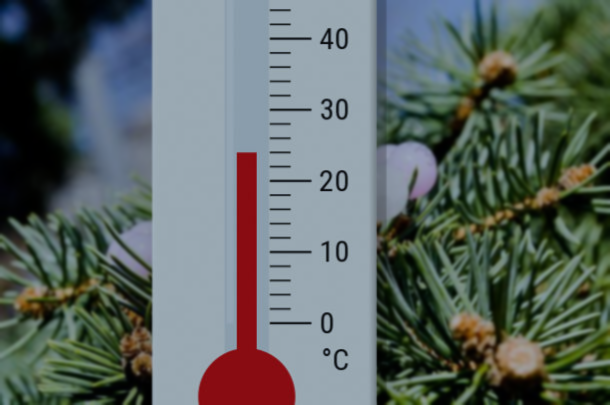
24
